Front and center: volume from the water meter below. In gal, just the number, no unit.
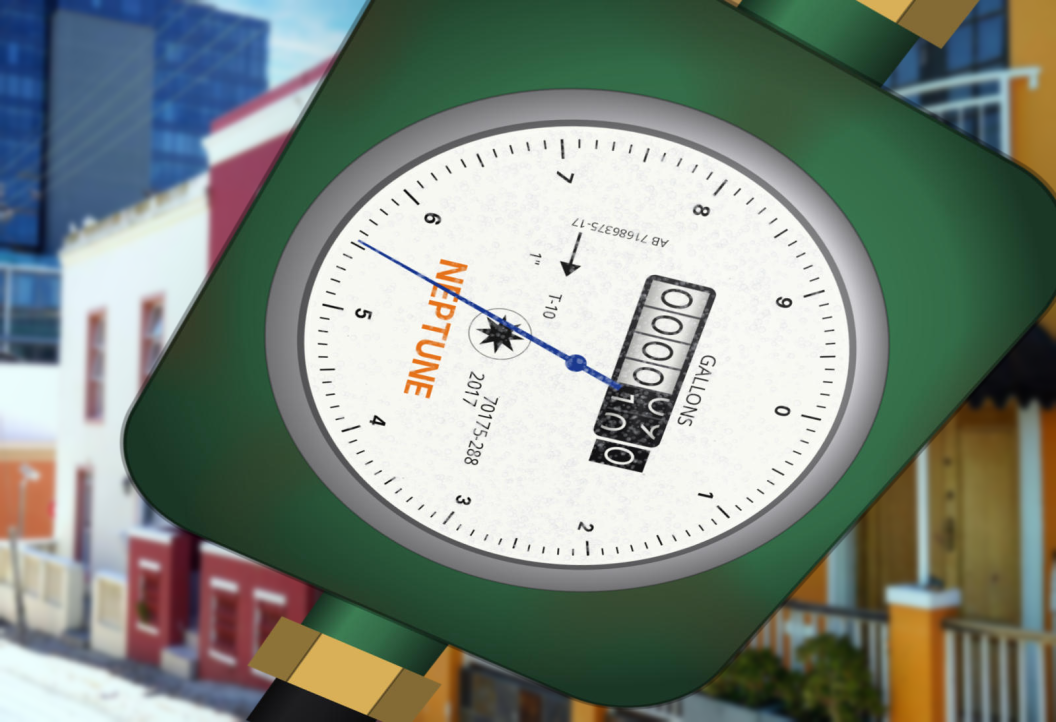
95.5
